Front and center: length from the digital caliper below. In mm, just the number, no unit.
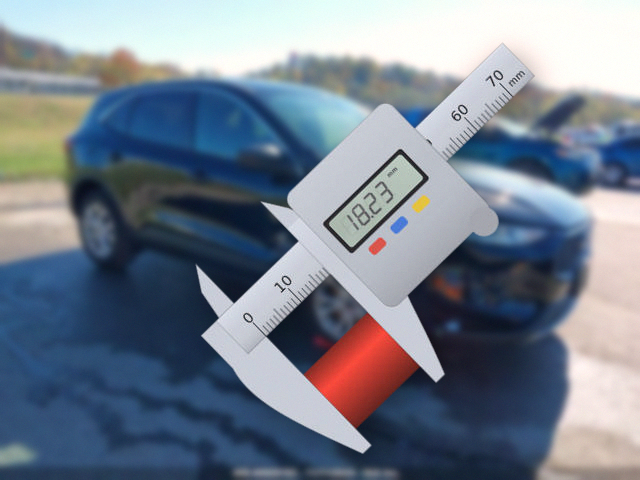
18.23
